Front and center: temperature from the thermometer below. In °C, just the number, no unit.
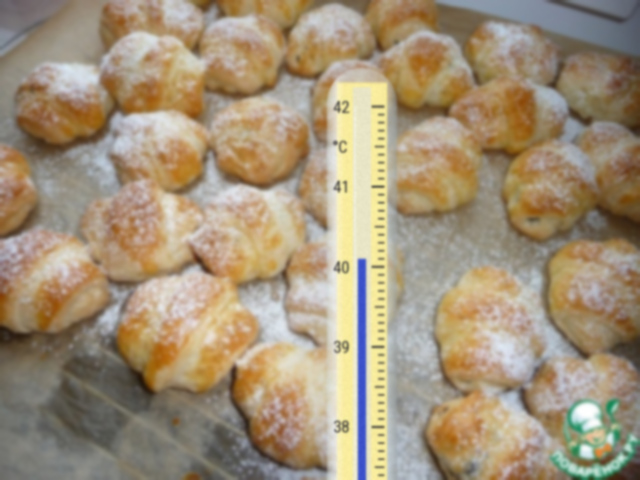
40.1
